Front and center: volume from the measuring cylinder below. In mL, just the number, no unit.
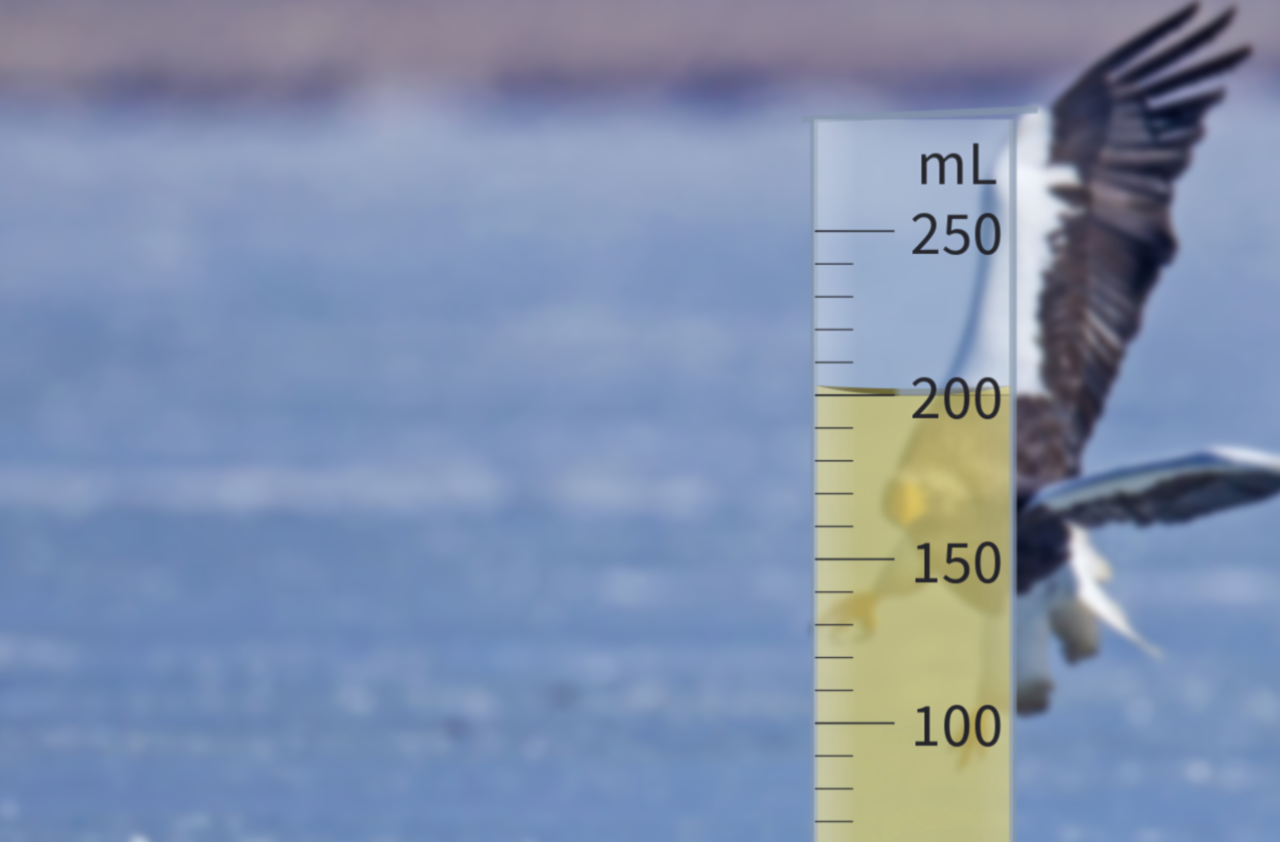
200
